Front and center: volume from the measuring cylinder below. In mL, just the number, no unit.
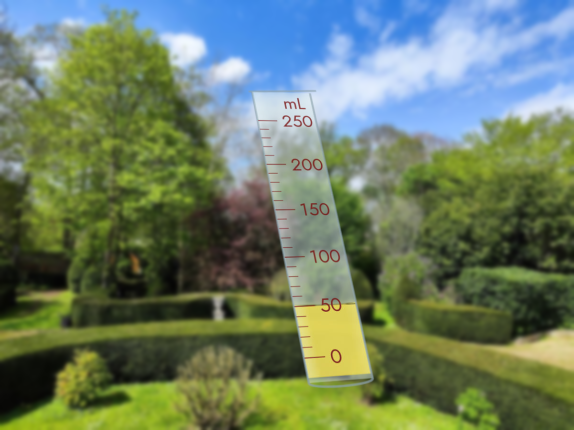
50
